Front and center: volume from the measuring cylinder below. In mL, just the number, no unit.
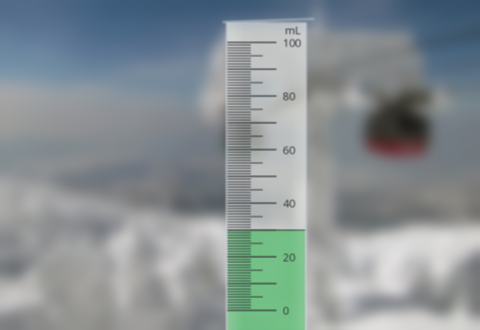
30
